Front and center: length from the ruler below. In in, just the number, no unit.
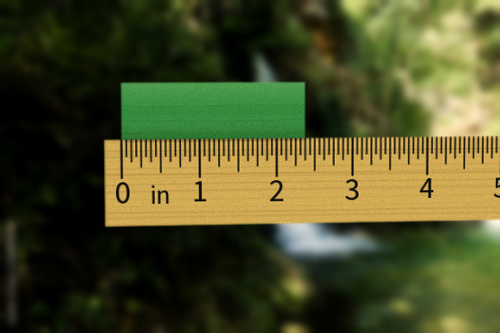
2.375
